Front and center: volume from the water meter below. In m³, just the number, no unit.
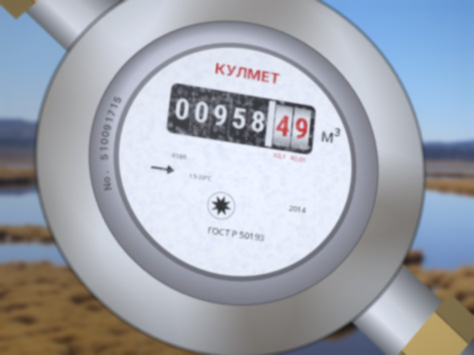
958.49
